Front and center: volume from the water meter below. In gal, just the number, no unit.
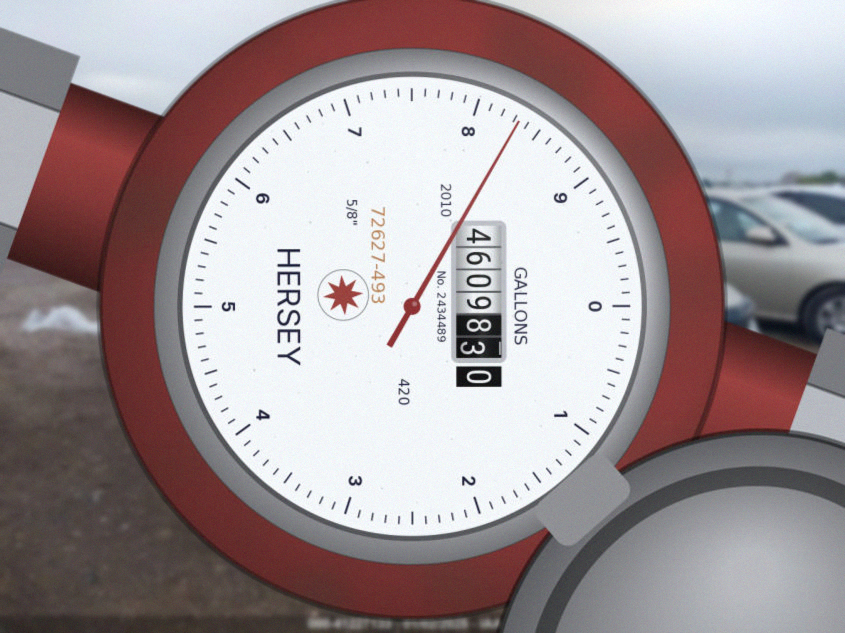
4609828.3
